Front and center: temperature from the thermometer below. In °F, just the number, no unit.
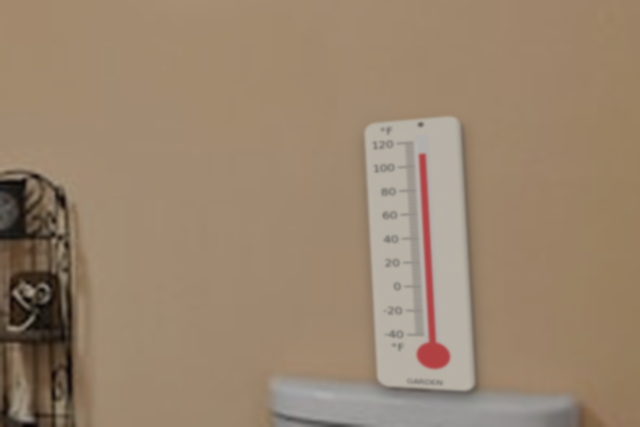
110
